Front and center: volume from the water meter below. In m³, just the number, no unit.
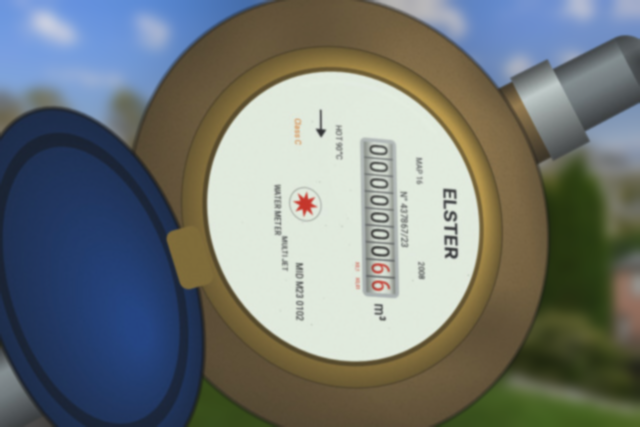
0.66
